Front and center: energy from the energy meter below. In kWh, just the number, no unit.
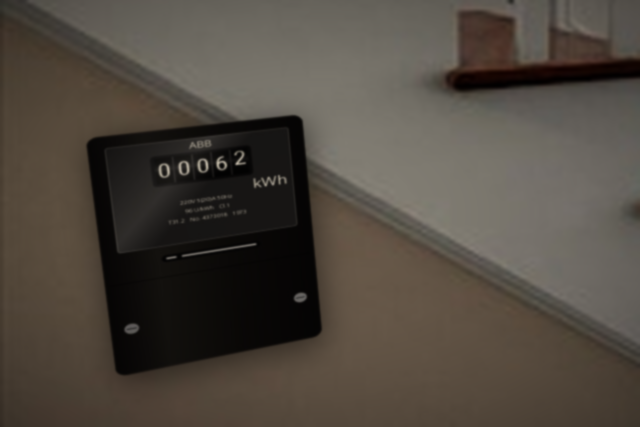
62
